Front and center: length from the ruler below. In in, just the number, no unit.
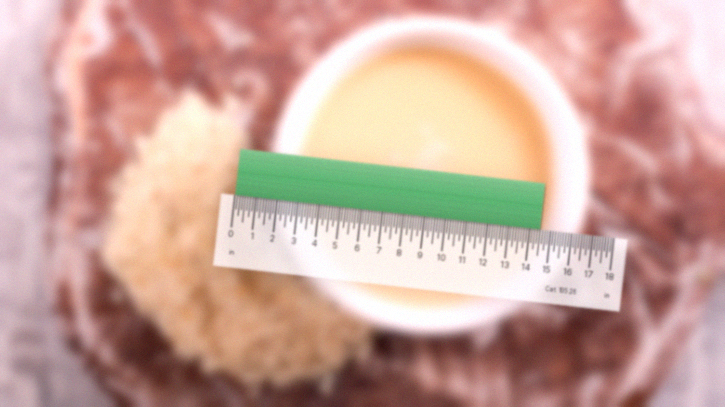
14.5
